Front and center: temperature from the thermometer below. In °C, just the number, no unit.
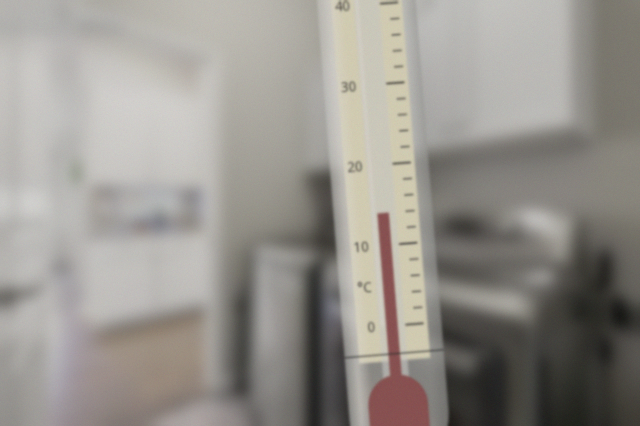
14
